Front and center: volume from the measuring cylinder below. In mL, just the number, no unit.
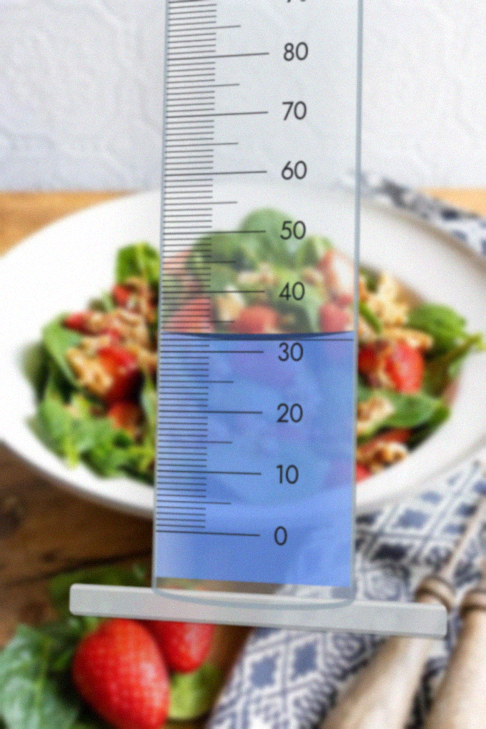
32
